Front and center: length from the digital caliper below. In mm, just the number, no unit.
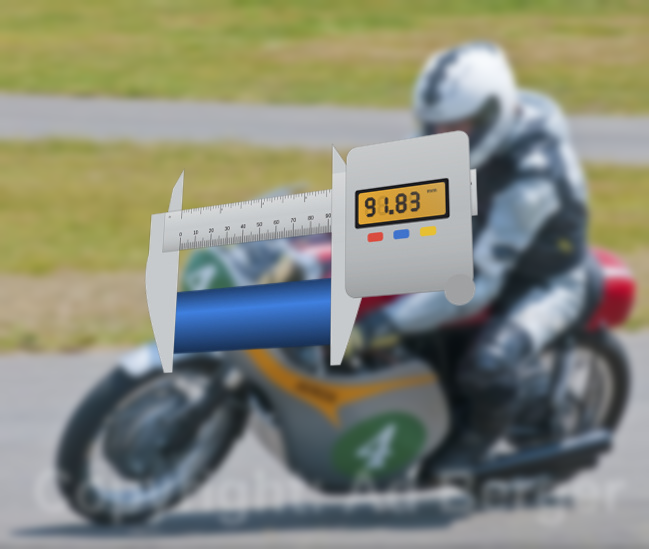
91.83
